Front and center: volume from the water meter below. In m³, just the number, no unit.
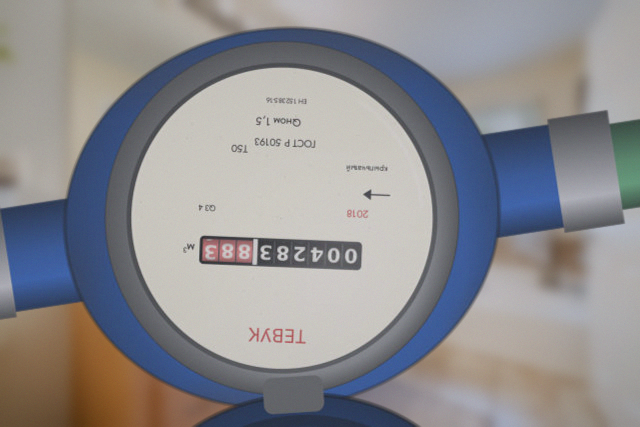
4283.883
